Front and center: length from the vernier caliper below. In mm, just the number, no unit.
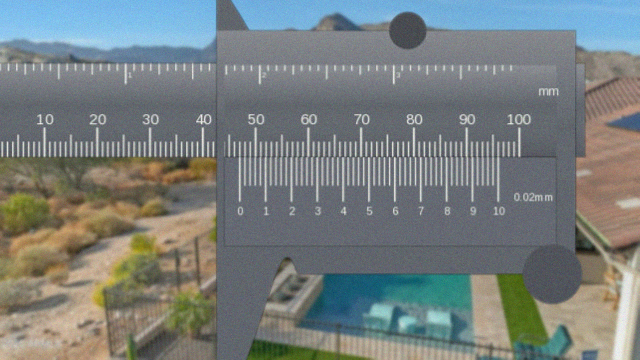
47.0
